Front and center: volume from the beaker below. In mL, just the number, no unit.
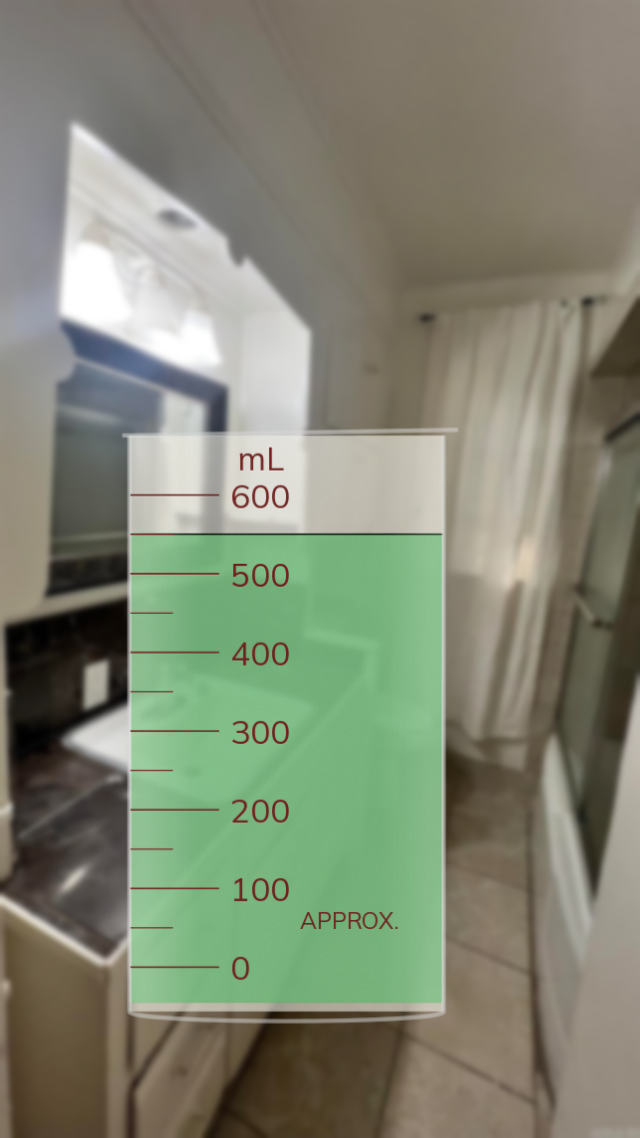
550
